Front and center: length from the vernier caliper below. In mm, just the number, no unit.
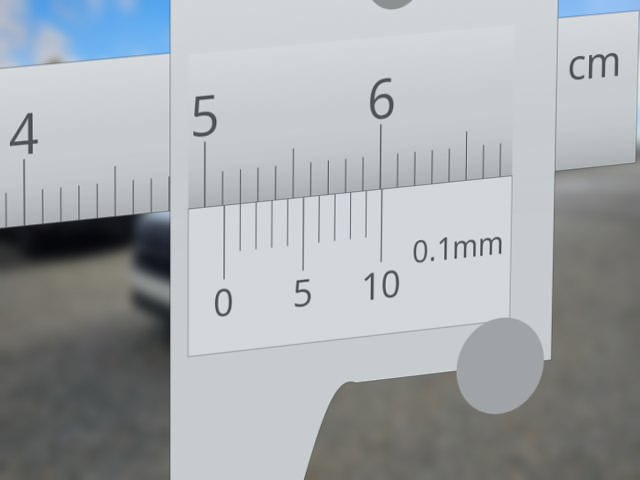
51.1
